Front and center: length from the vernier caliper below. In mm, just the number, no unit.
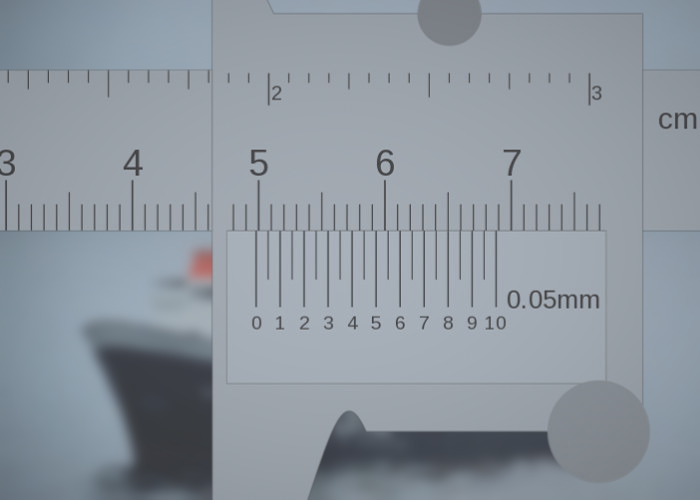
49.8
